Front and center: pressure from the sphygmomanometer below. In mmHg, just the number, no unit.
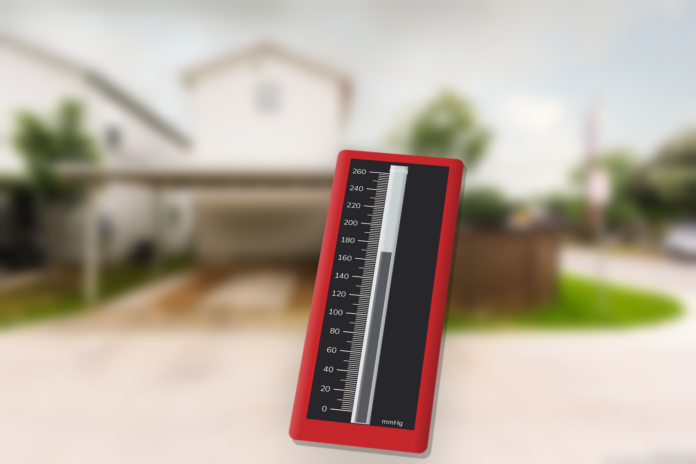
170
